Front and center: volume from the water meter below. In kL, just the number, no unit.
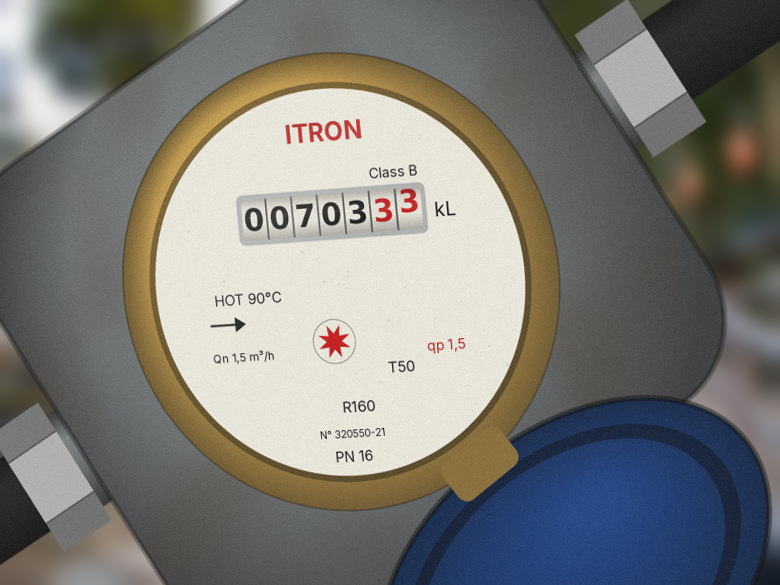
703.33
